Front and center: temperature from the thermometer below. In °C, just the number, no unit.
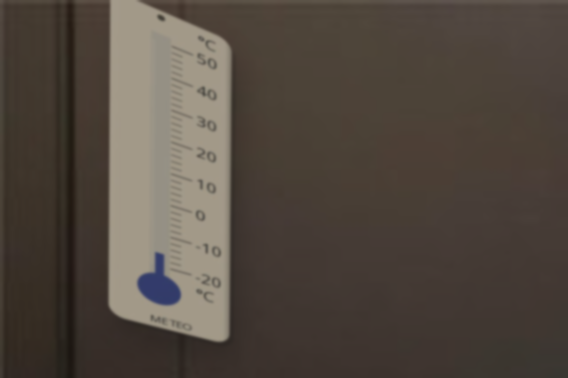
-16
